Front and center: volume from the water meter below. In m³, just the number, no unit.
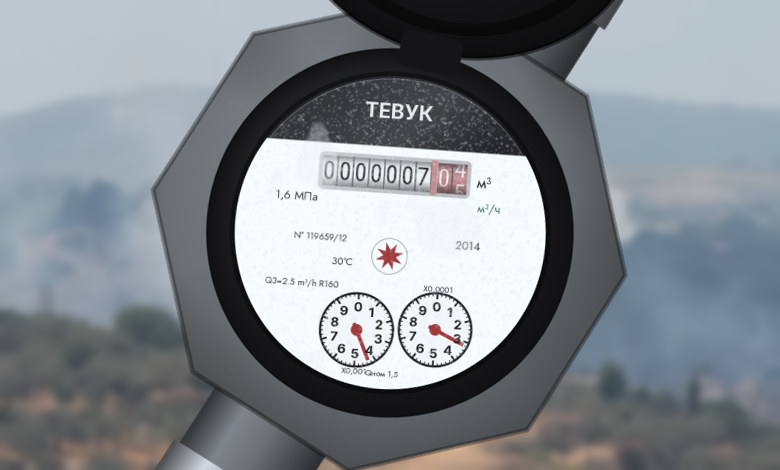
7.0443
